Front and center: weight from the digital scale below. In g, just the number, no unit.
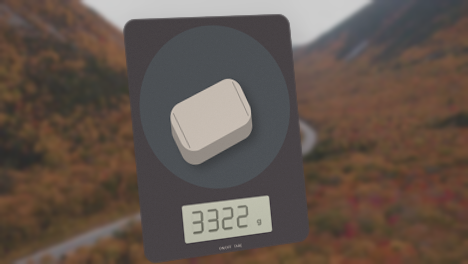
3322
